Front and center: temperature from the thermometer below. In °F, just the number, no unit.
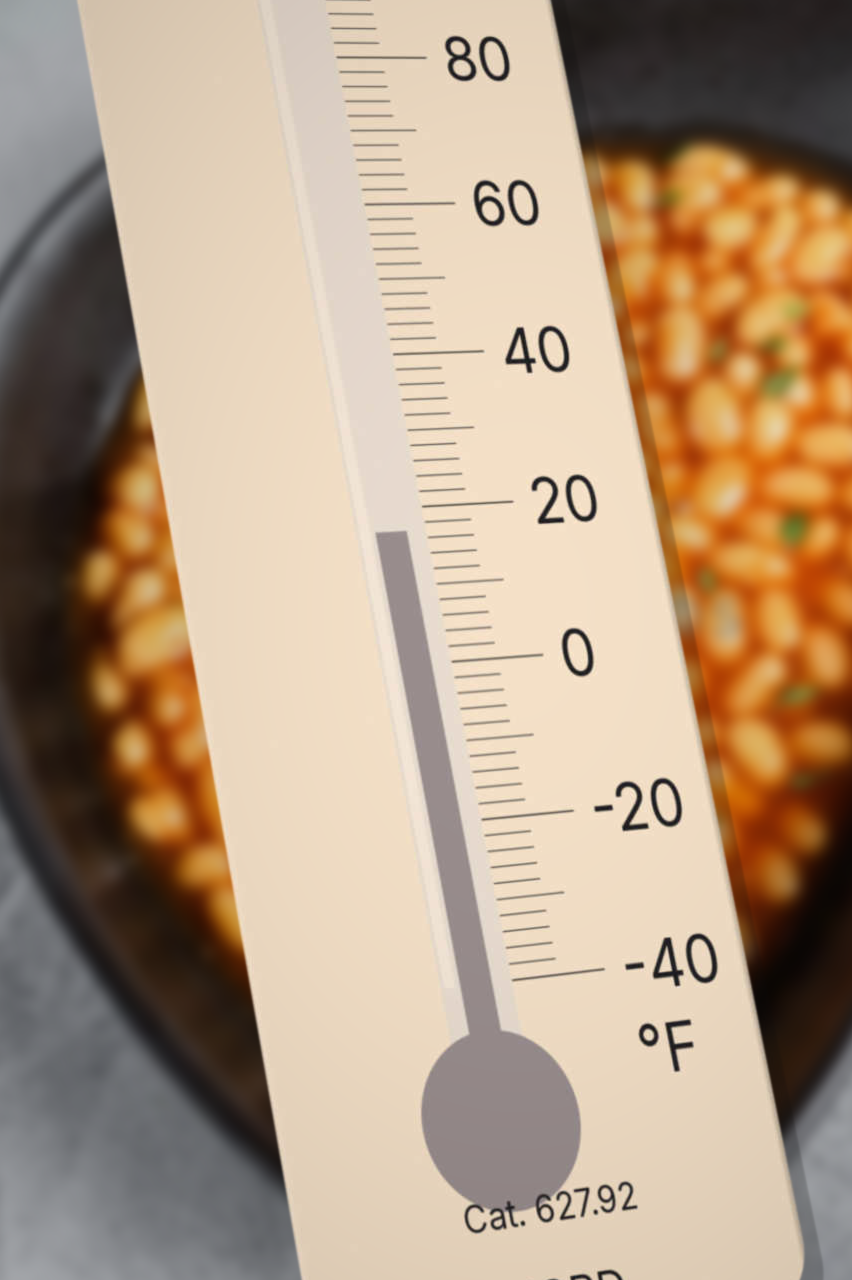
17
